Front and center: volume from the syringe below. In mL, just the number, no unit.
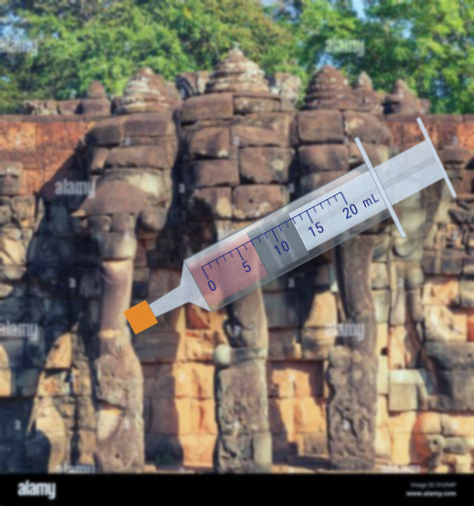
7
